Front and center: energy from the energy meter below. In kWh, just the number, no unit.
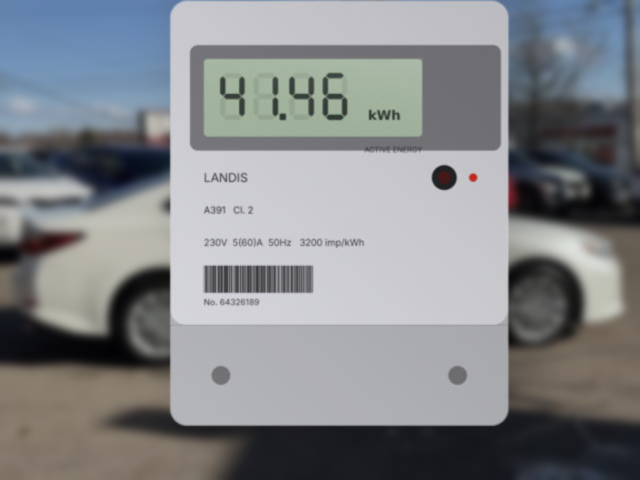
41.46
